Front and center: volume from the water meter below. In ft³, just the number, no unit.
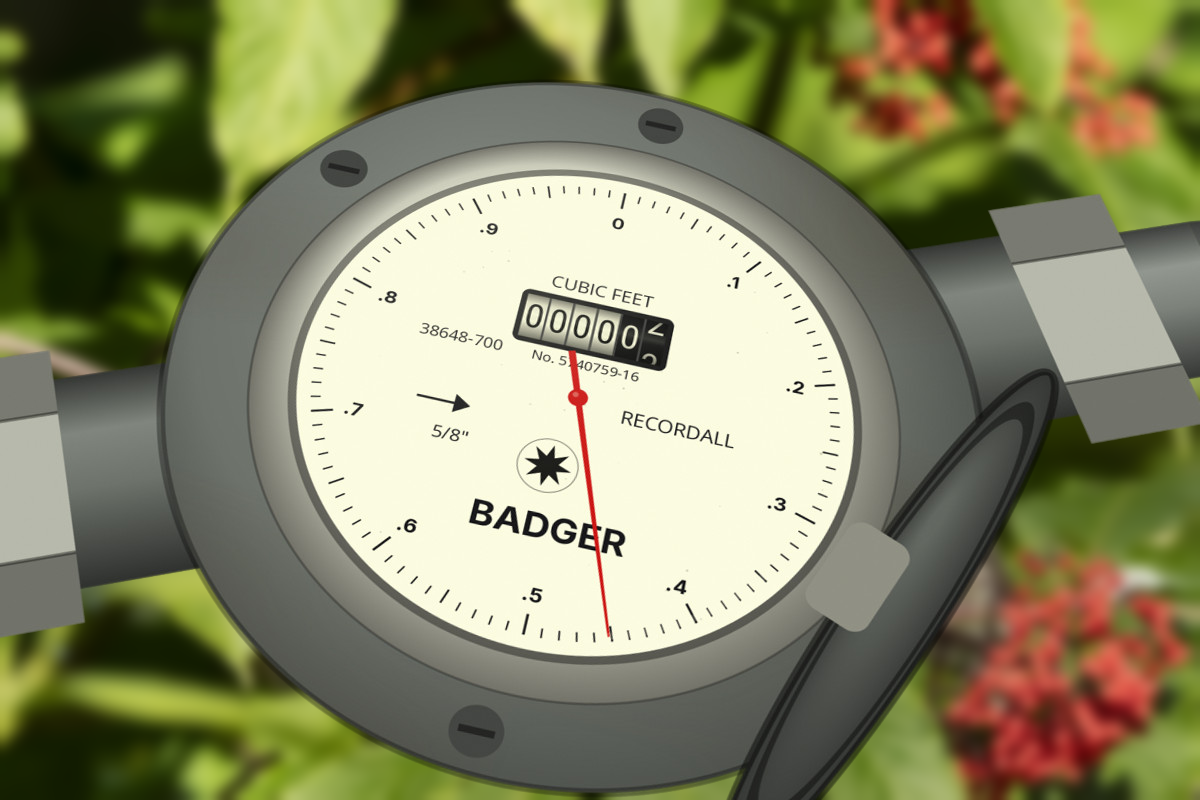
2.45
